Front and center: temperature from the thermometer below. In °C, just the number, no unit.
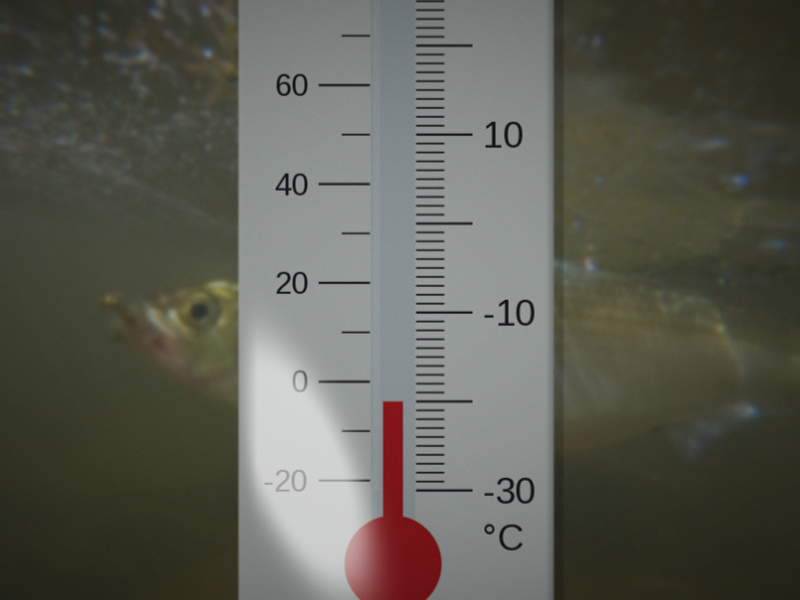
-20
